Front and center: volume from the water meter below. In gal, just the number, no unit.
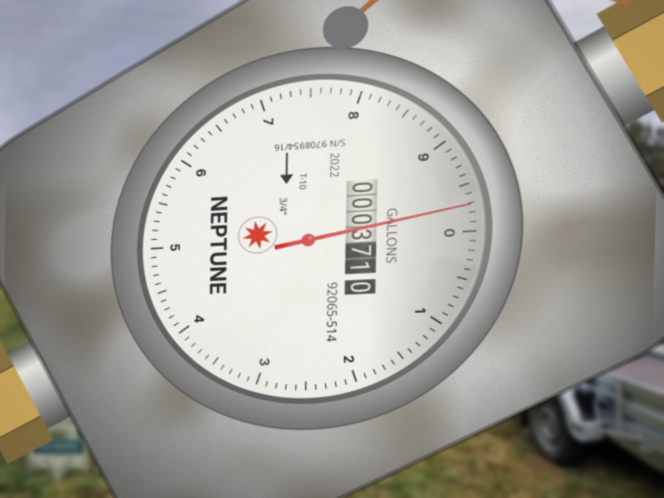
3709.7
